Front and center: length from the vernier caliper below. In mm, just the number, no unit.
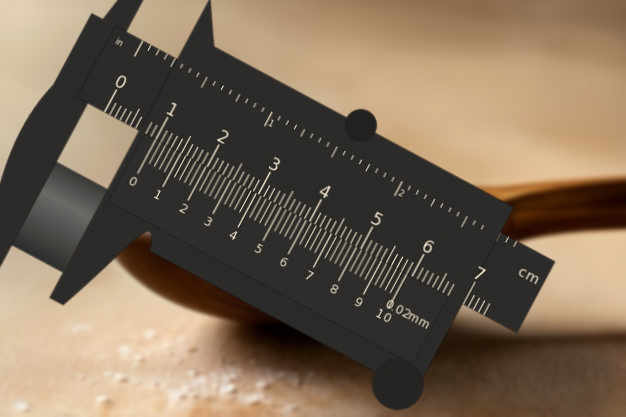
10.0
